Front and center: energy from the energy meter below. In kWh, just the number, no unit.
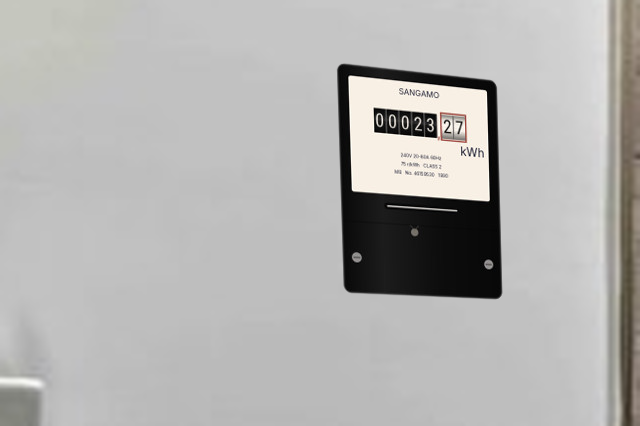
23.27
